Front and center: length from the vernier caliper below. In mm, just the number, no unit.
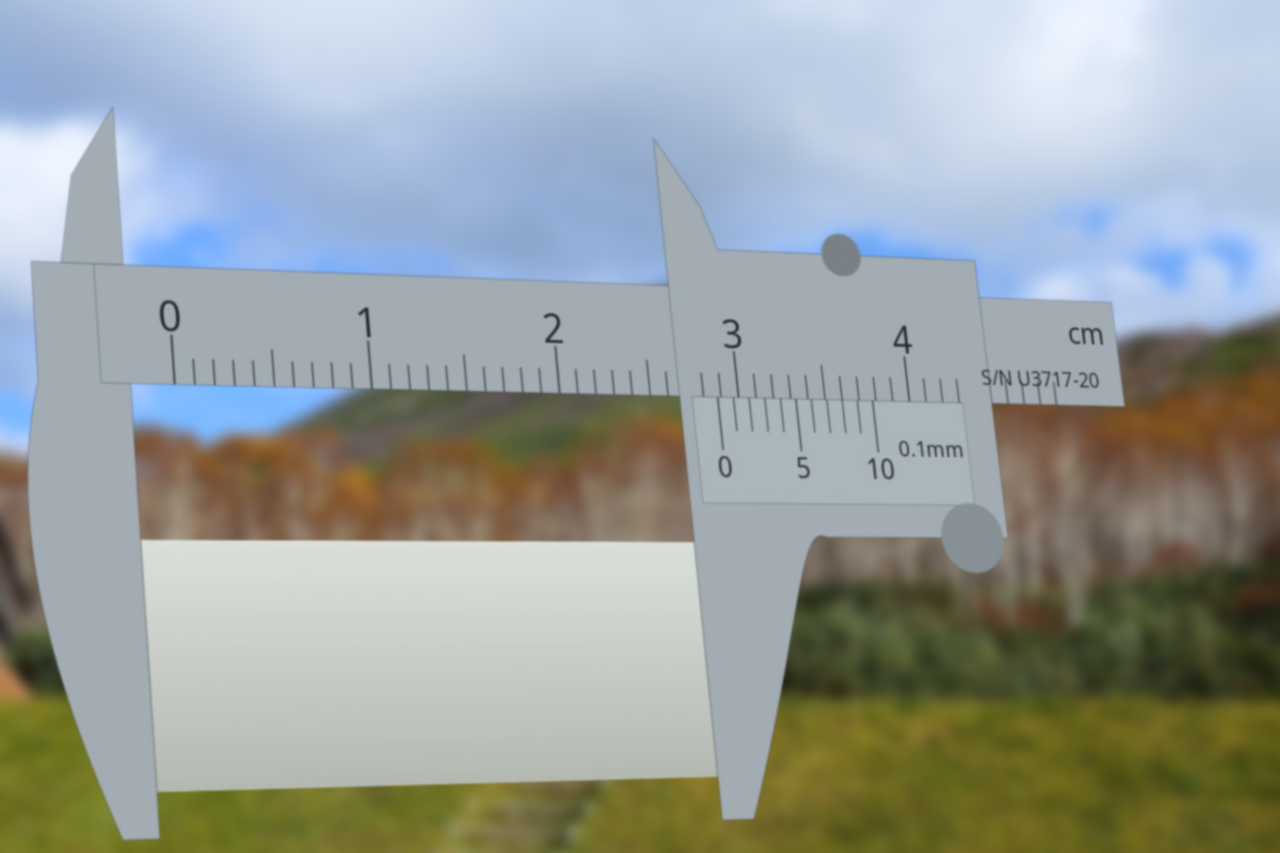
28.8
